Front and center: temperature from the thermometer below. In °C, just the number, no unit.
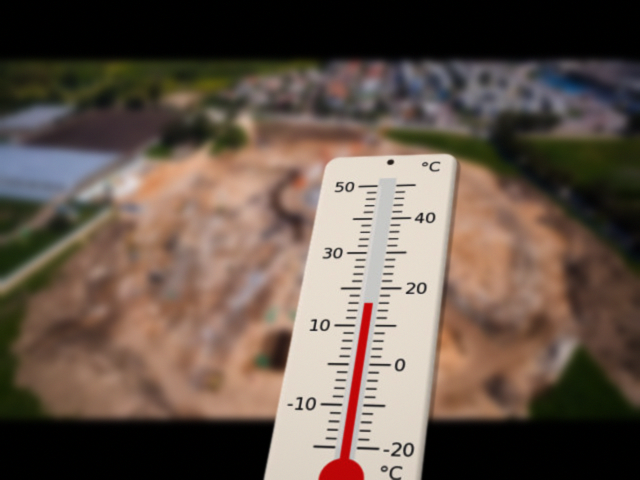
16
